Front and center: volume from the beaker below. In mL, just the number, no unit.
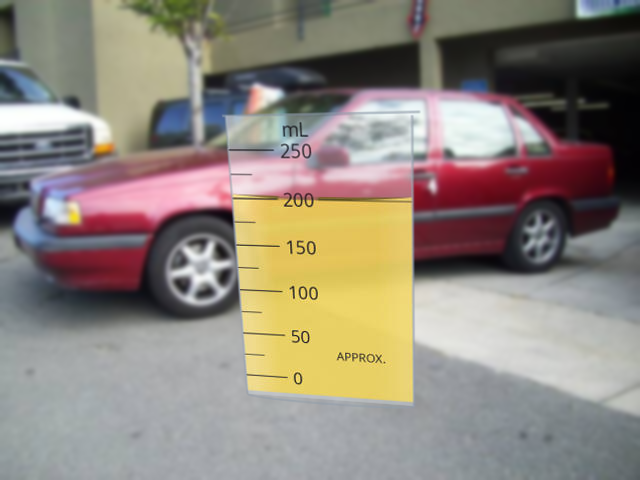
200
